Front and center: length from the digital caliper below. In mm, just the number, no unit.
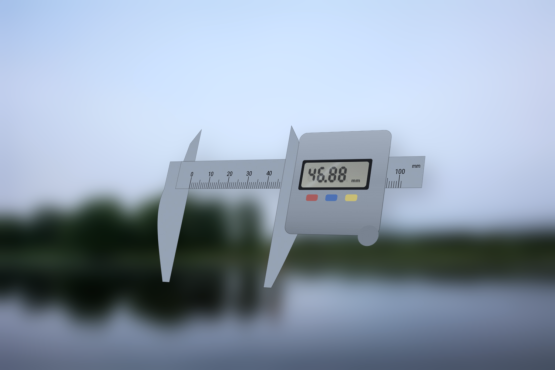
46.88
